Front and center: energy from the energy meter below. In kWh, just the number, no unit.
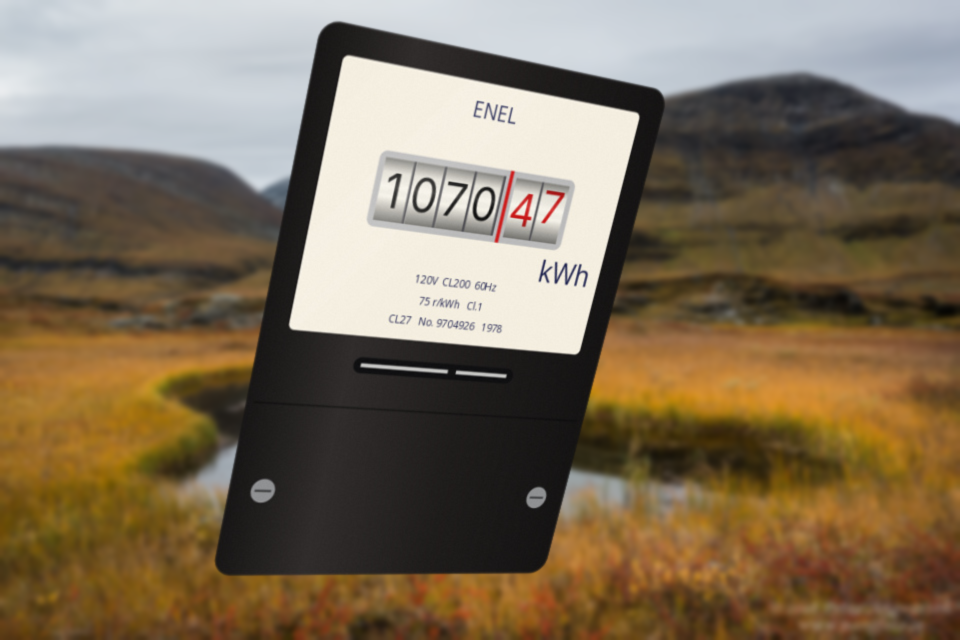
1070.47
